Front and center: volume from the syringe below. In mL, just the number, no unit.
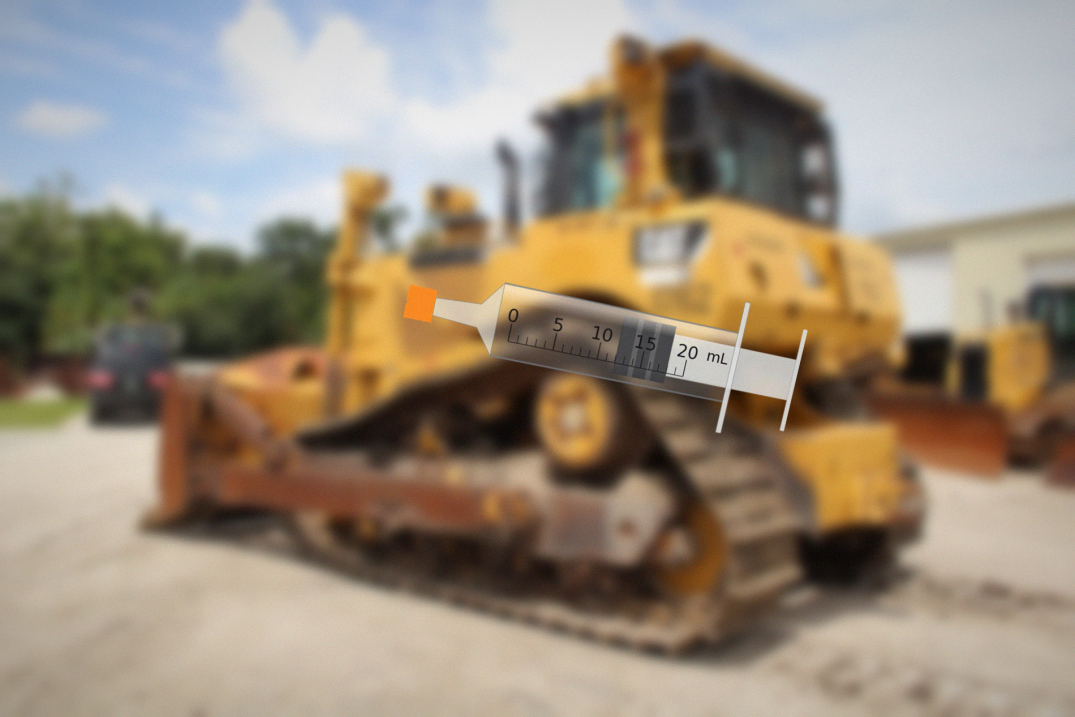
12
